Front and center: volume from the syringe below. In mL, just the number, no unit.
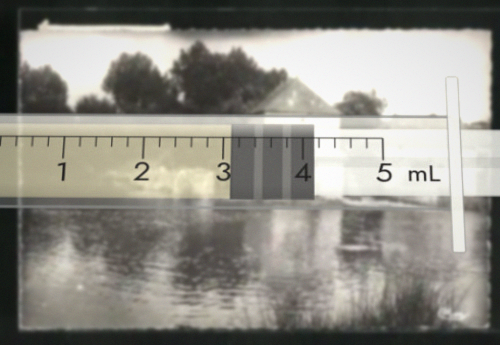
3.1
